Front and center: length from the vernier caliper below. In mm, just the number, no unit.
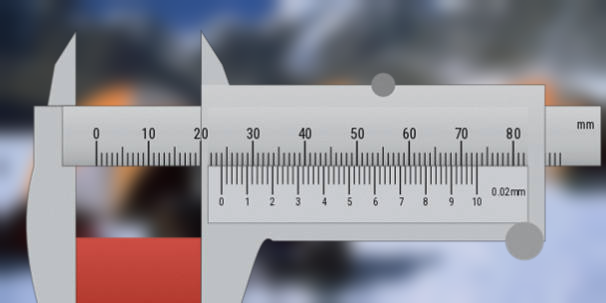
24.0
